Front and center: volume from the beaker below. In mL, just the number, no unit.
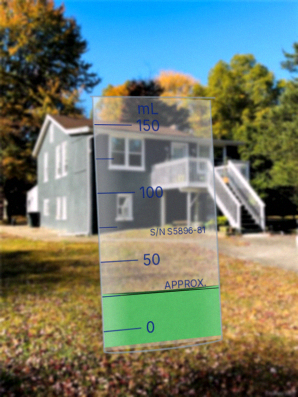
25
